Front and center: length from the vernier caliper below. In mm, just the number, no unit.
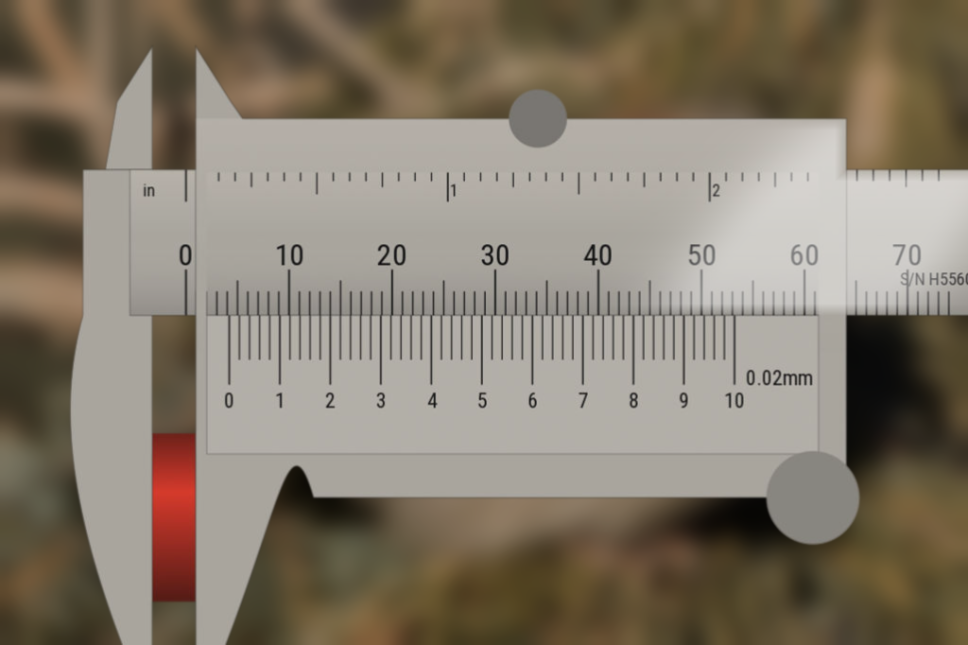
4.2
